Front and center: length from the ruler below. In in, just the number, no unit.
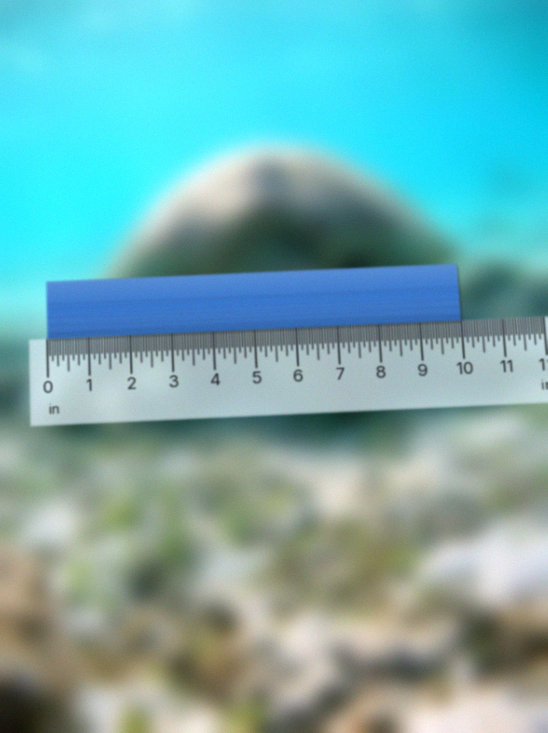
10
